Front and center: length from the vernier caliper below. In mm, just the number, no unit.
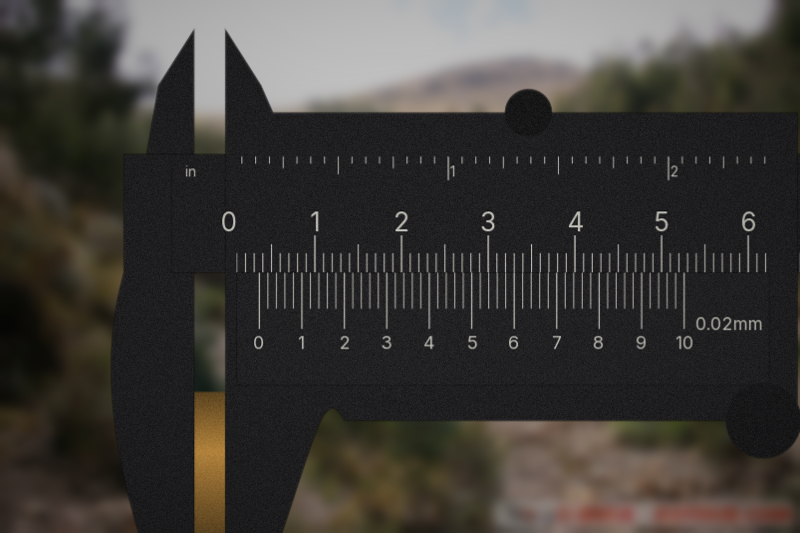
3.6
